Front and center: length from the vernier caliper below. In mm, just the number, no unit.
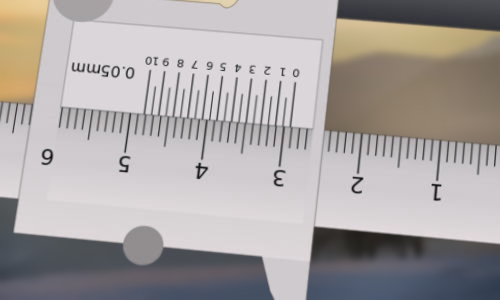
29.2
